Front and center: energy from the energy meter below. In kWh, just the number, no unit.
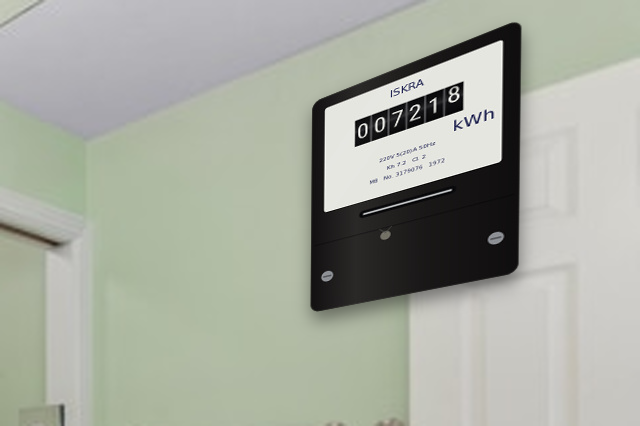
7218
